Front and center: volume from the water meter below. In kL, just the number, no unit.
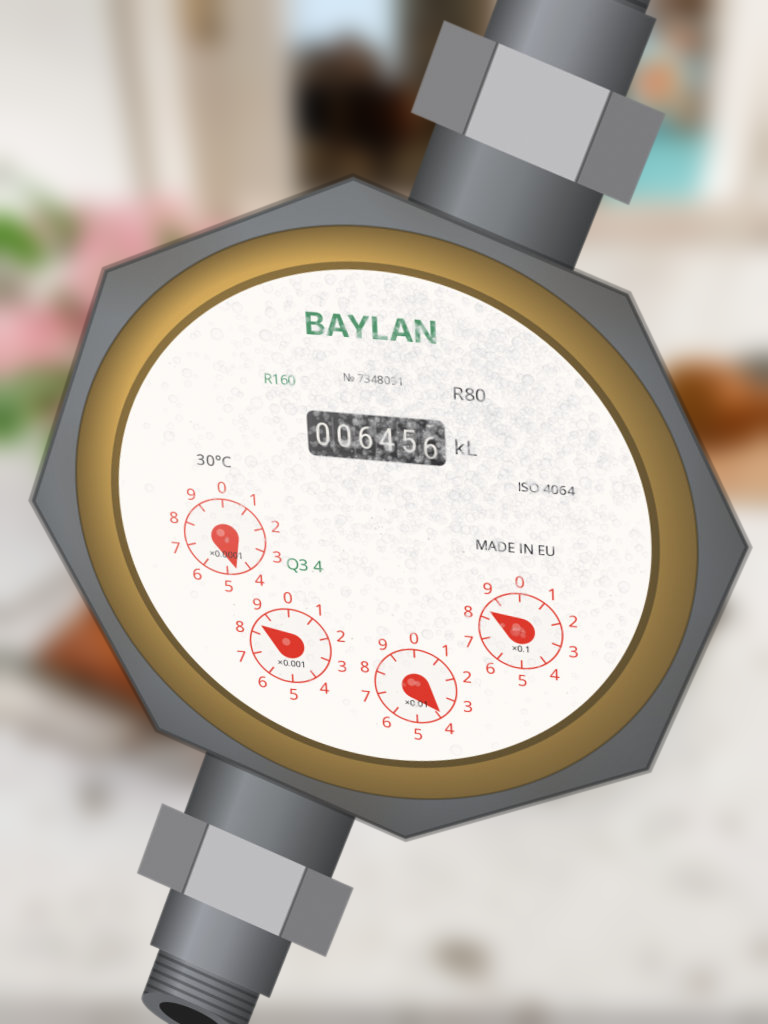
6455.8384
